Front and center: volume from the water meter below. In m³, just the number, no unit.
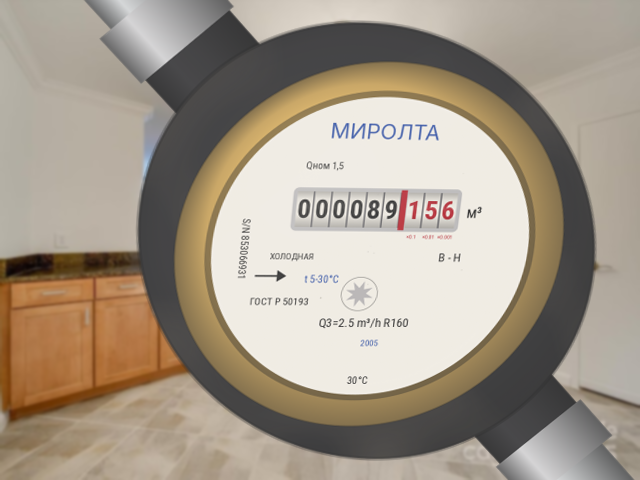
89.156
